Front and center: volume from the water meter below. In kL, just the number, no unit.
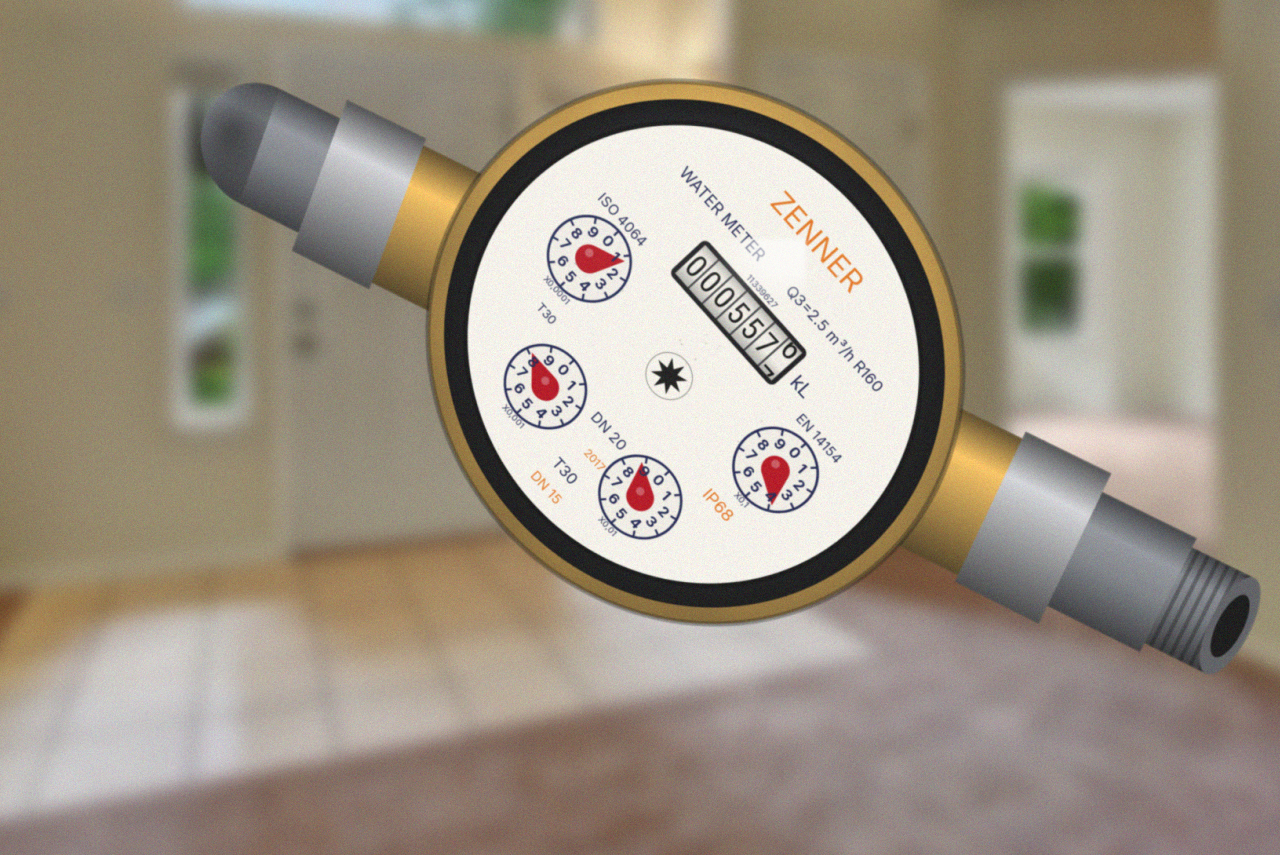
5576.3881
